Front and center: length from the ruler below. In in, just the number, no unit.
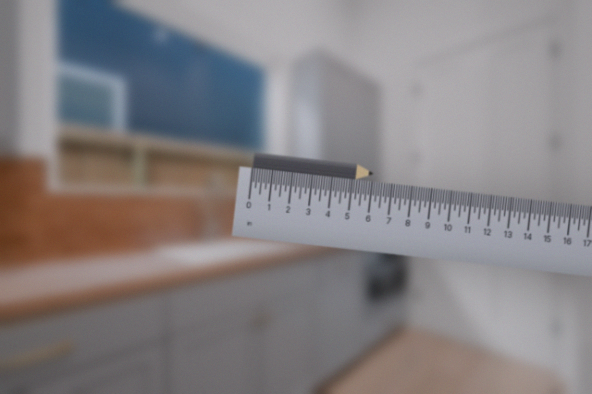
6
